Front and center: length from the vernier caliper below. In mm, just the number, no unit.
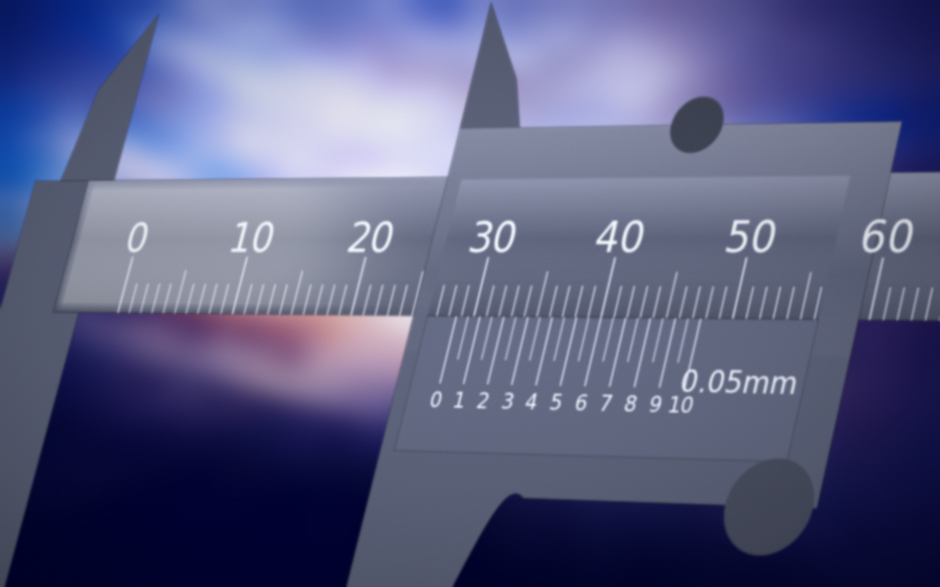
28.6
